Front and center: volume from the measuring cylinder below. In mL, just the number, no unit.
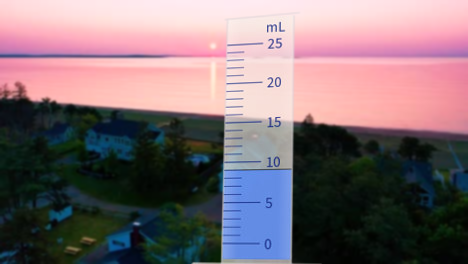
9
